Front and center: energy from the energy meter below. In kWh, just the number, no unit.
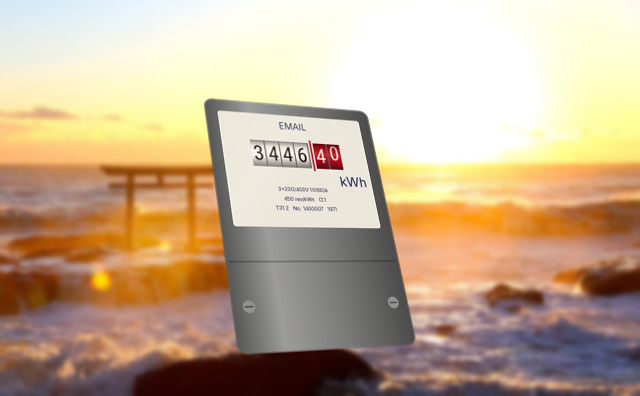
3446.40
